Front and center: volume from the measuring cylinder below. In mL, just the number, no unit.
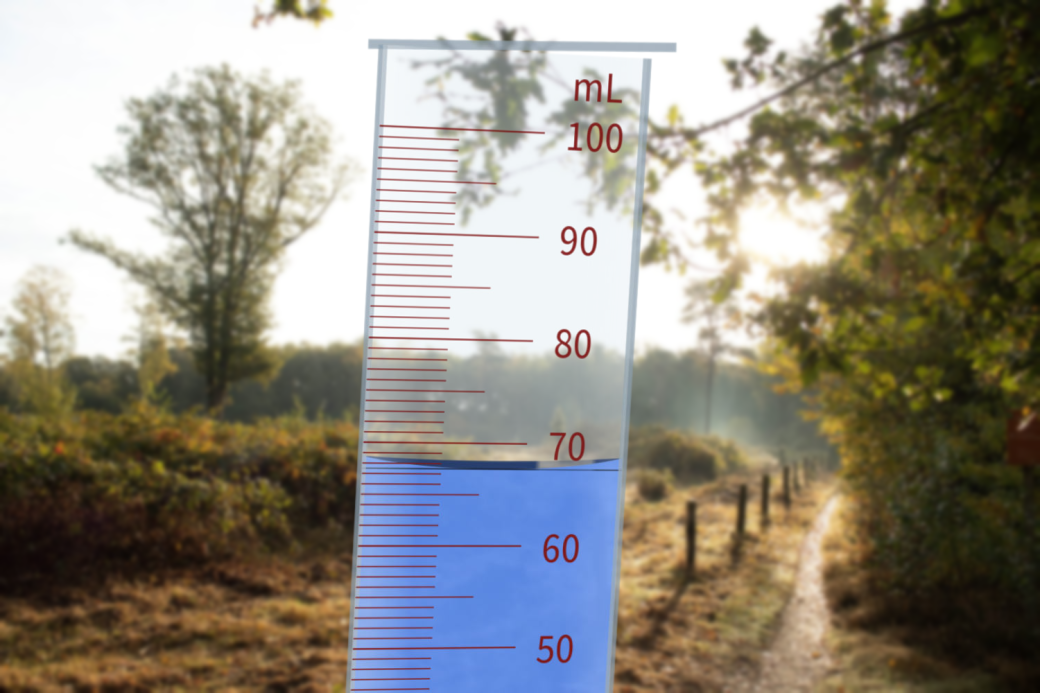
67.5
